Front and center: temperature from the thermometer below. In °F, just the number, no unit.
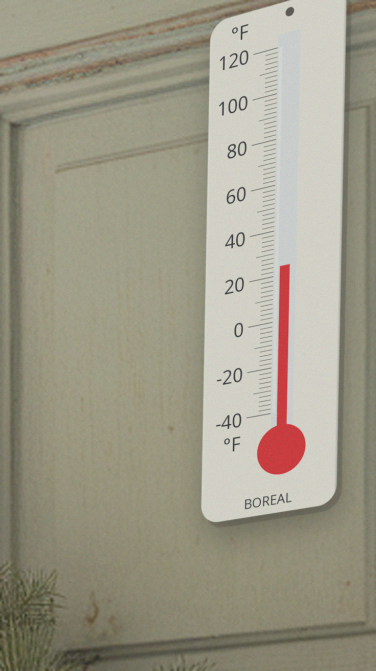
24
